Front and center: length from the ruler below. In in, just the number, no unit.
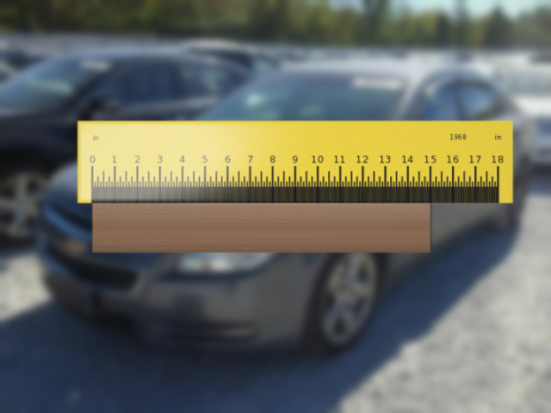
15
